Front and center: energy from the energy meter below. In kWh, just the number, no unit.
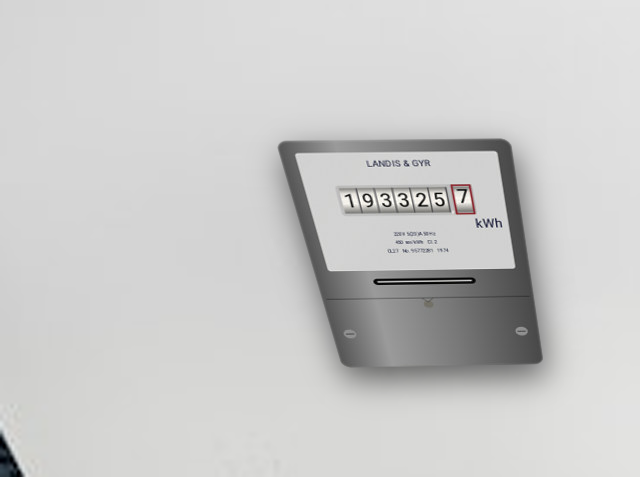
193325.7
